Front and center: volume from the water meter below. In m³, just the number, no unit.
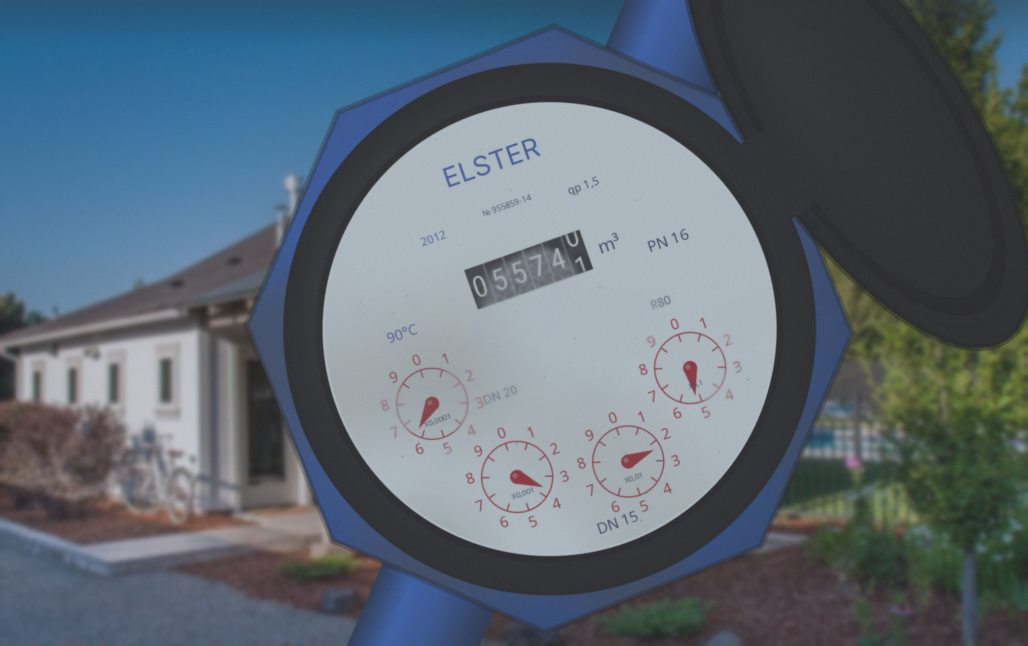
55740.5236
